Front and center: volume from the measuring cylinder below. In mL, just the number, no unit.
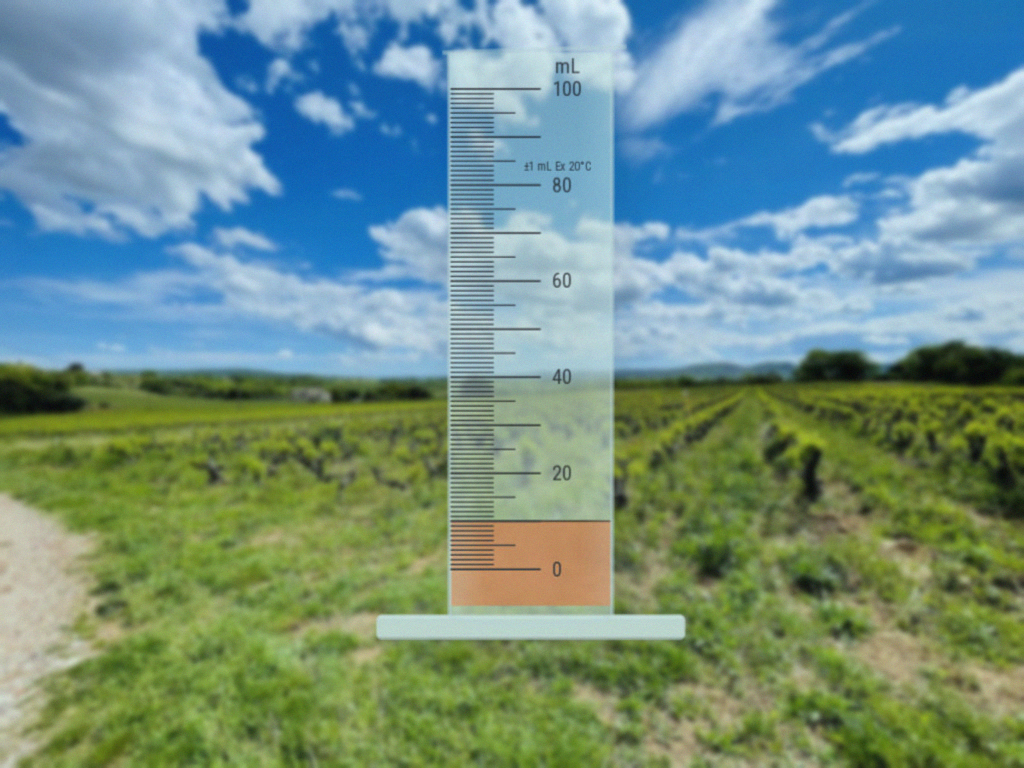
10
